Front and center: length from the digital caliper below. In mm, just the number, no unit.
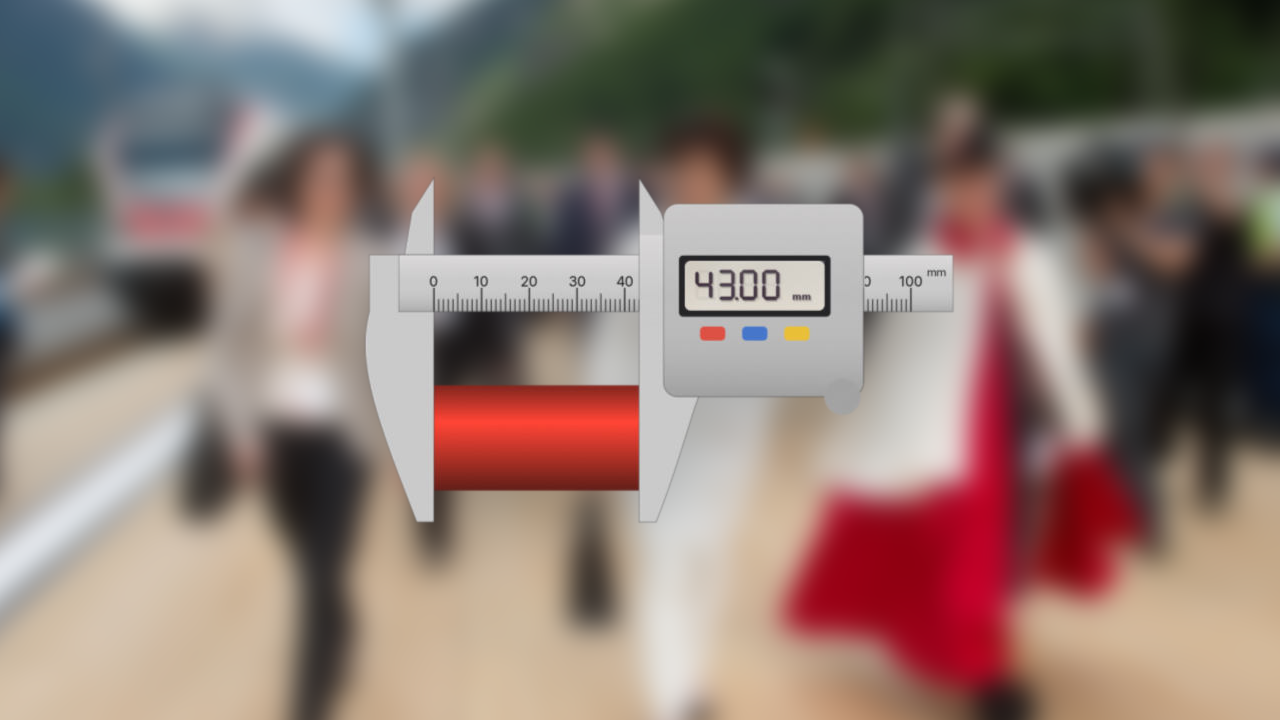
43.00
